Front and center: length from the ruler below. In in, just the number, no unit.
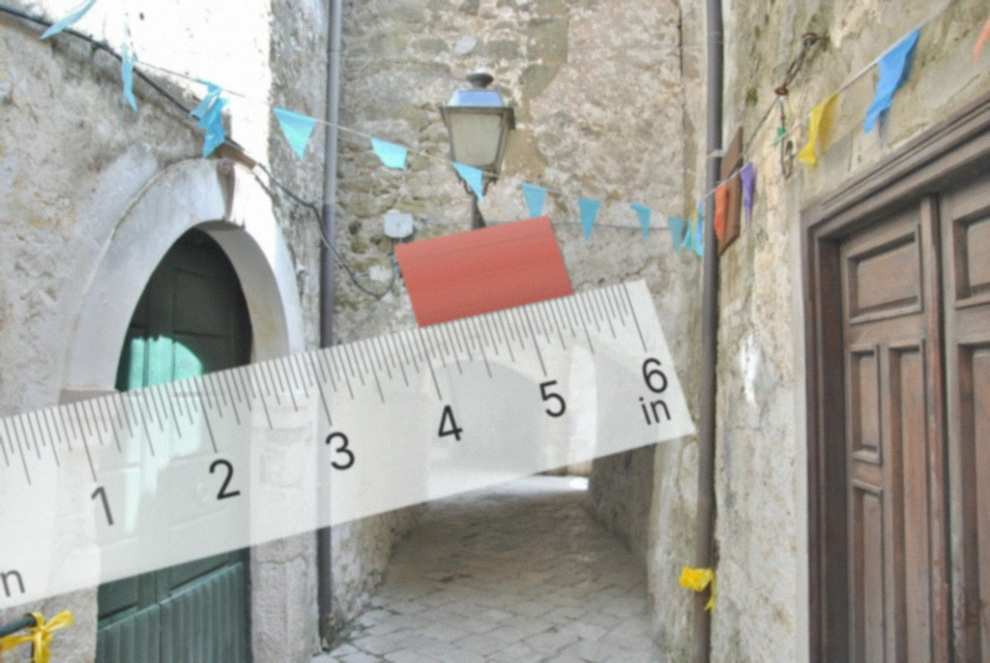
1.5
